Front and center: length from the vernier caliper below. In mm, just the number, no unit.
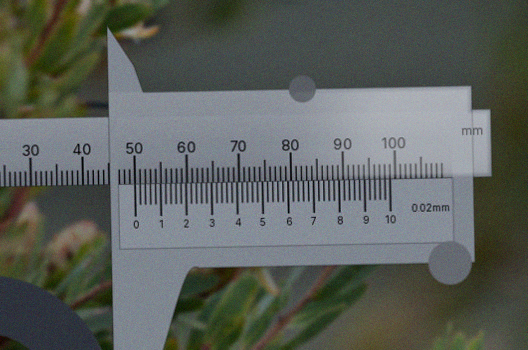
50.0
